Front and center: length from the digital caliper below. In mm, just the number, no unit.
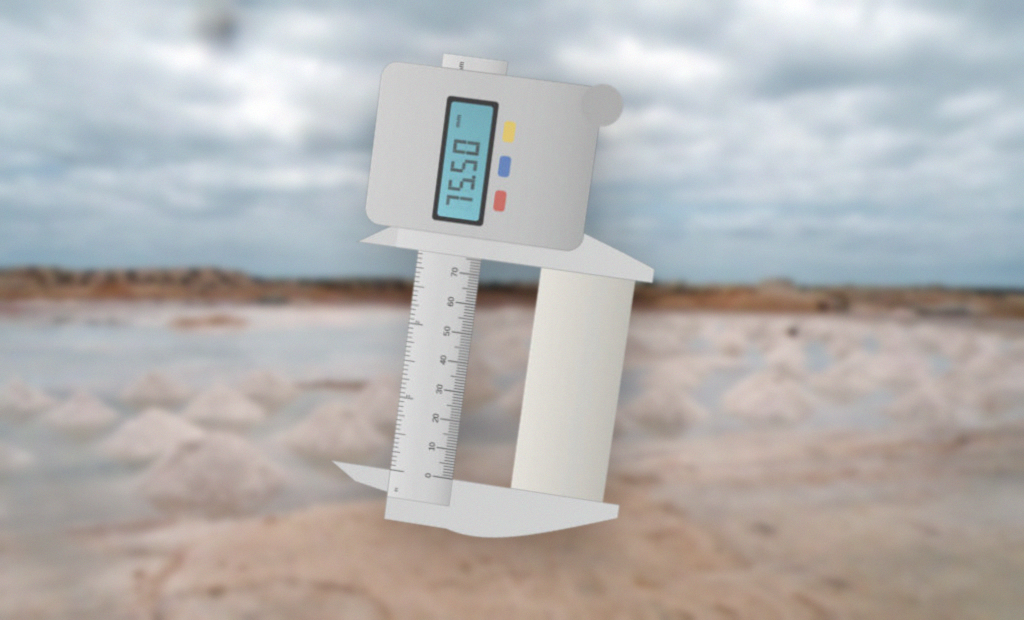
75.50
